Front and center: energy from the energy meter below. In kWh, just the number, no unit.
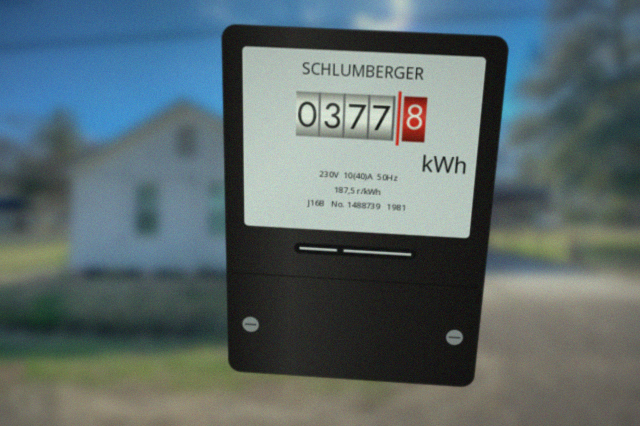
377.8
